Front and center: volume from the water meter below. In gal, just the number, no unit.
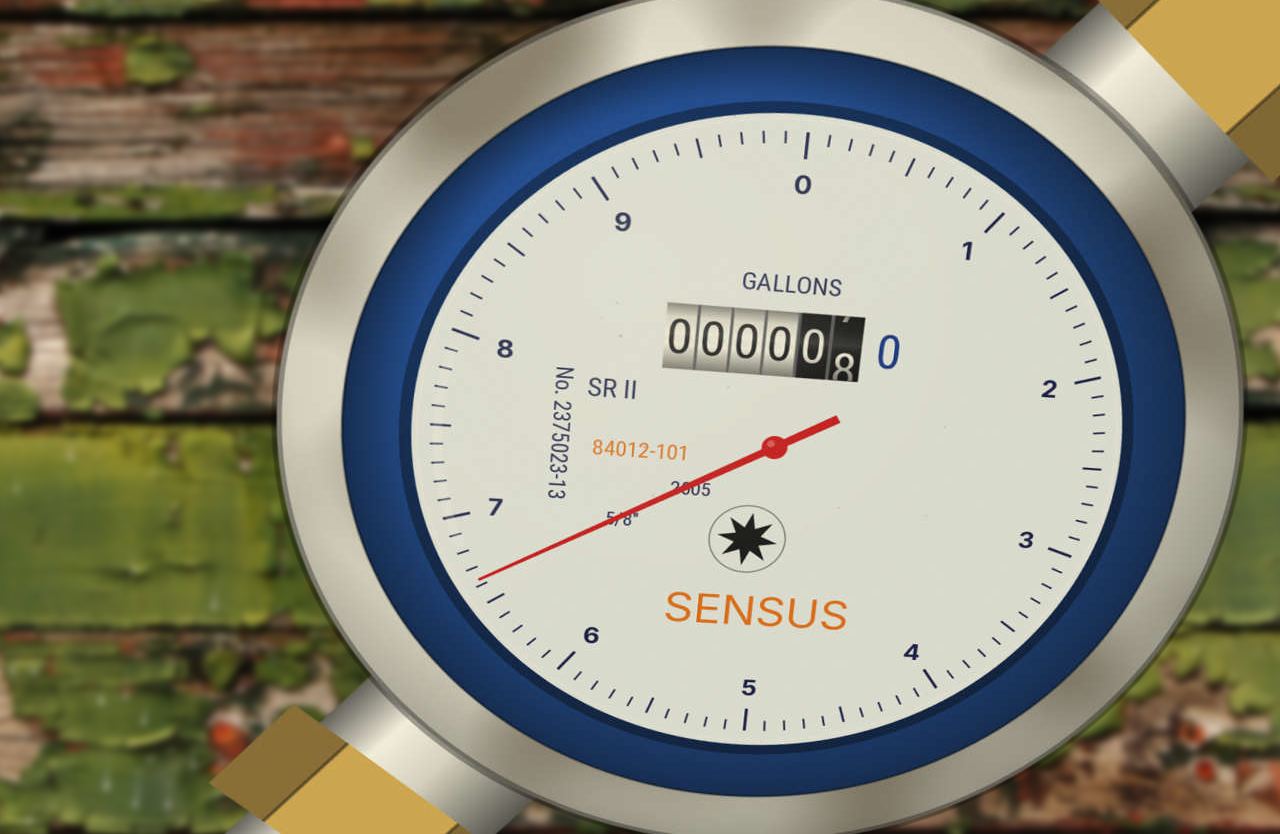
76.6
